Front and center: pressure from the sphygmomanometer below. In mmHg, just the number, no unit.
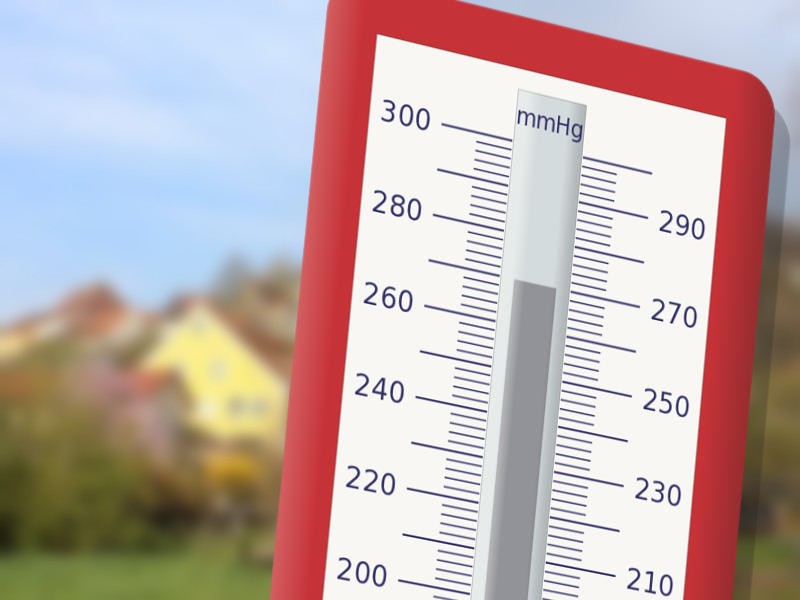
270
